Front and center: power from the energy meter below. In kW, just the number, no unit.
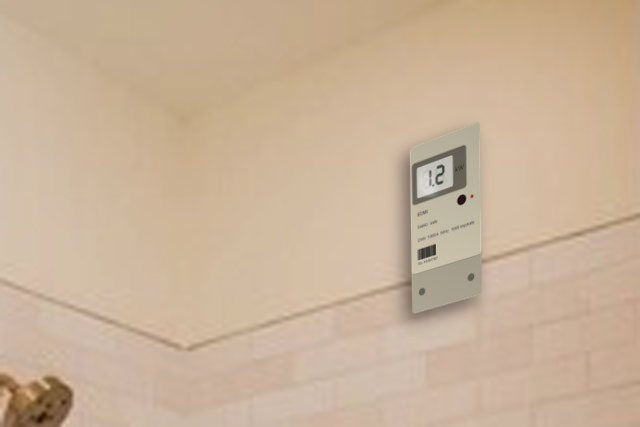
1.2
